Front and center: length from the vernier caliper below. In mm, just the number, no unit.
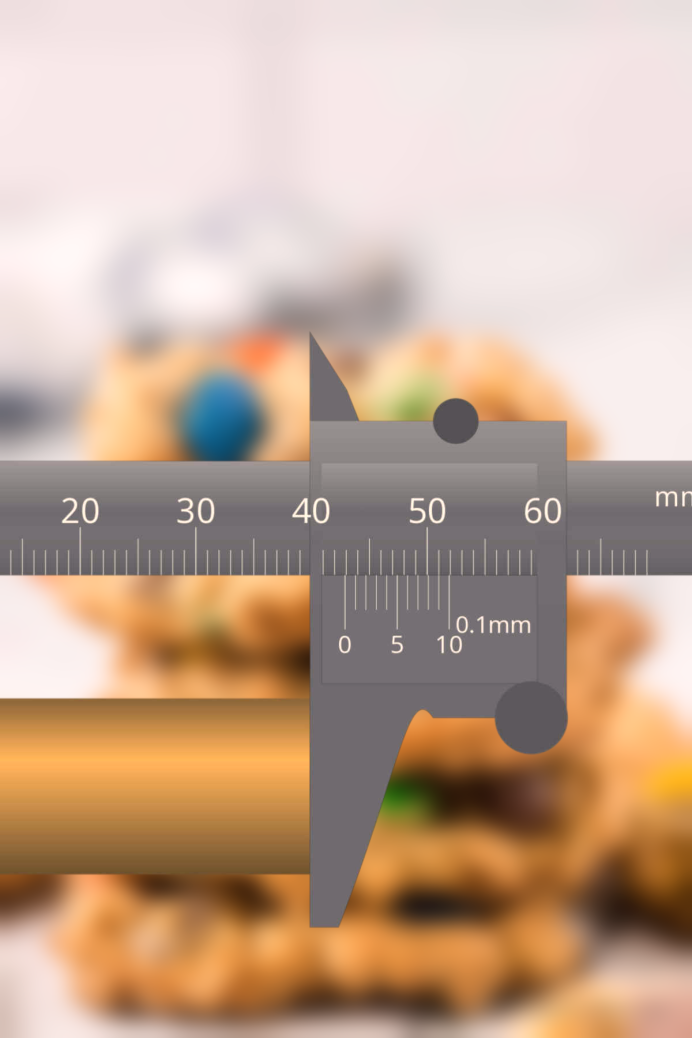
42.9
